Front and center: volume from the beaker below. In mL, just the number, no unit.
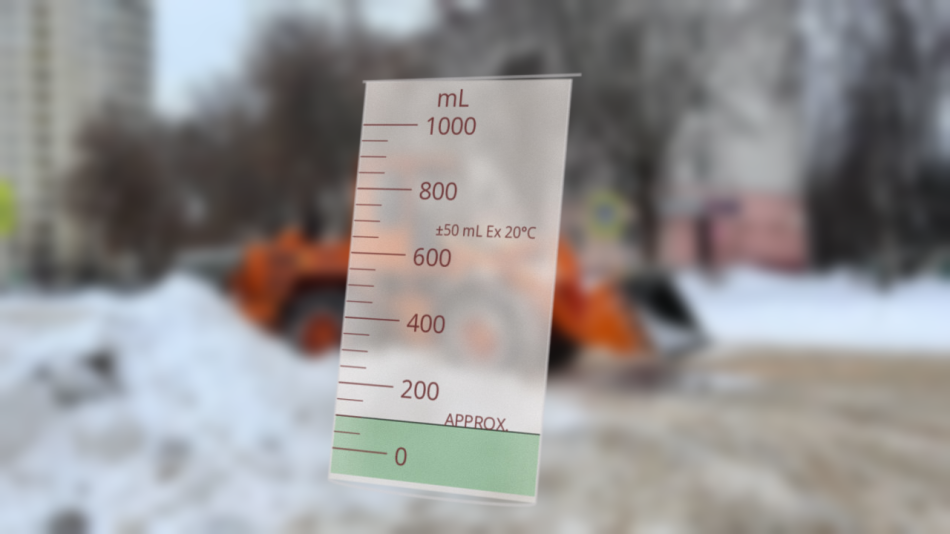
100
